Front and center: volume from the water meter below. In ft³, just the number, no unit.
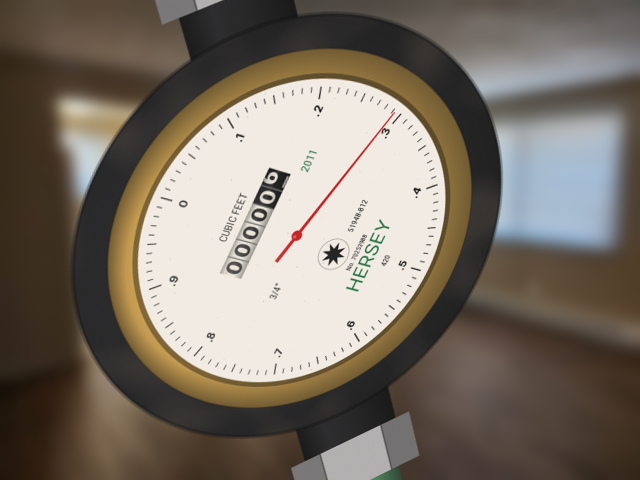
6.29
